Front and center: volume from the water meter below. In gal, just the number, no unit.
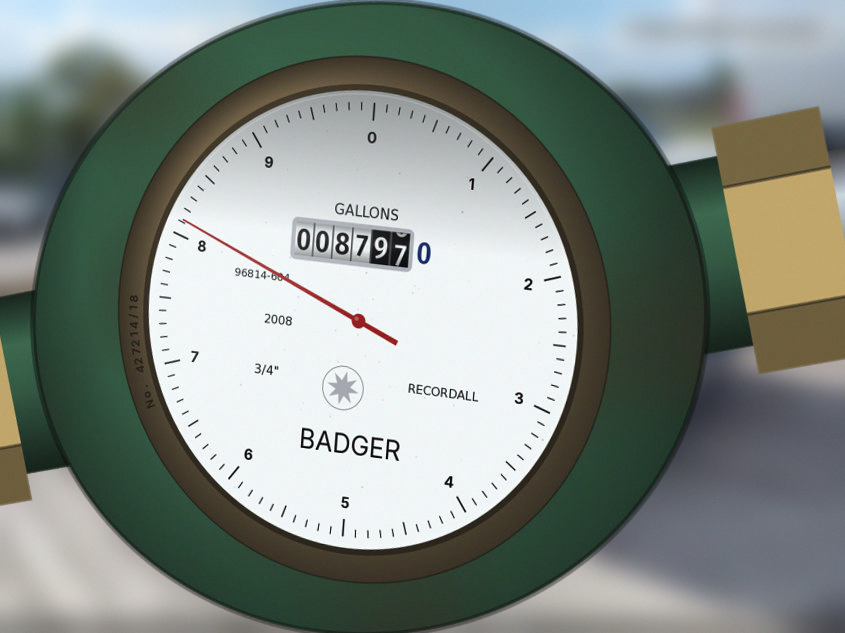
87968.1
